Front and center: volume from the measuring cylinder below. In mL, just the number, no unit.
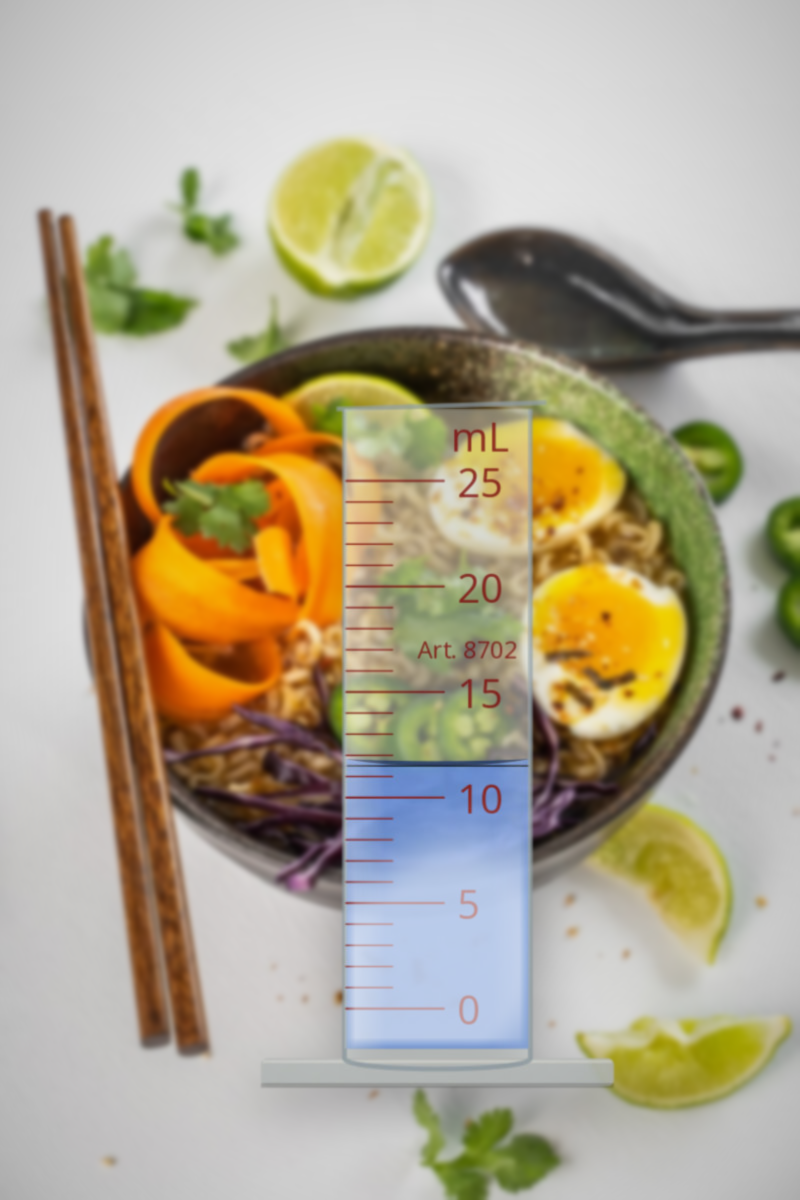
11.5
